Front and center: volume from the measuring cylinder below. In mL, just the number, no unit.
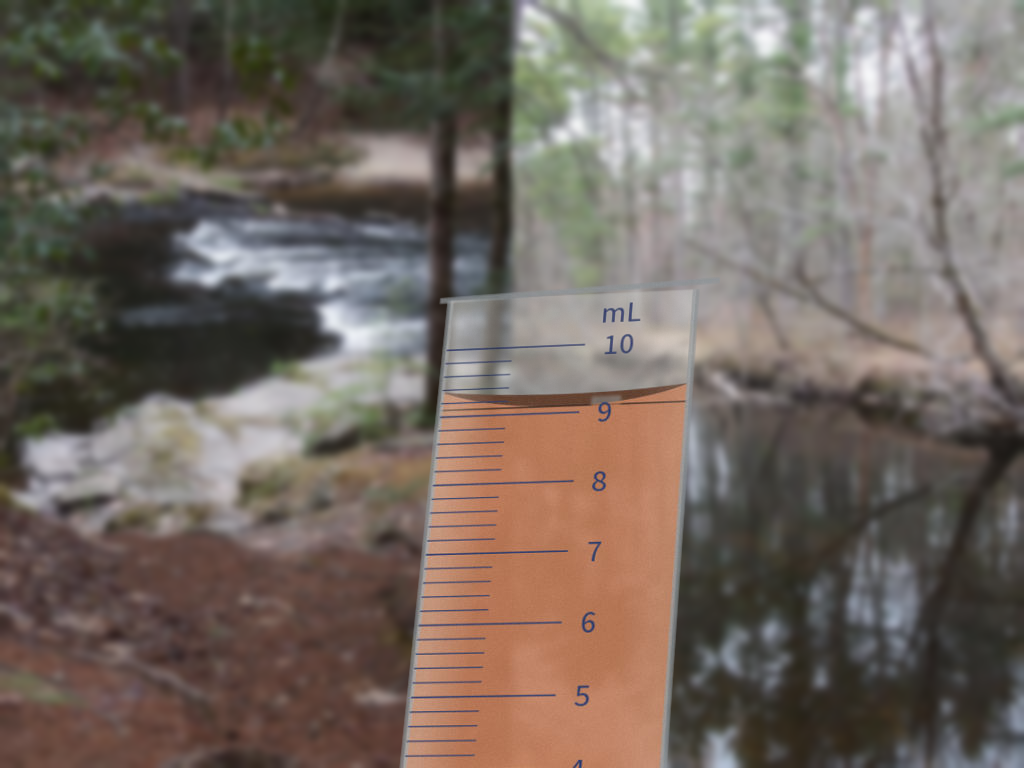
9.1
